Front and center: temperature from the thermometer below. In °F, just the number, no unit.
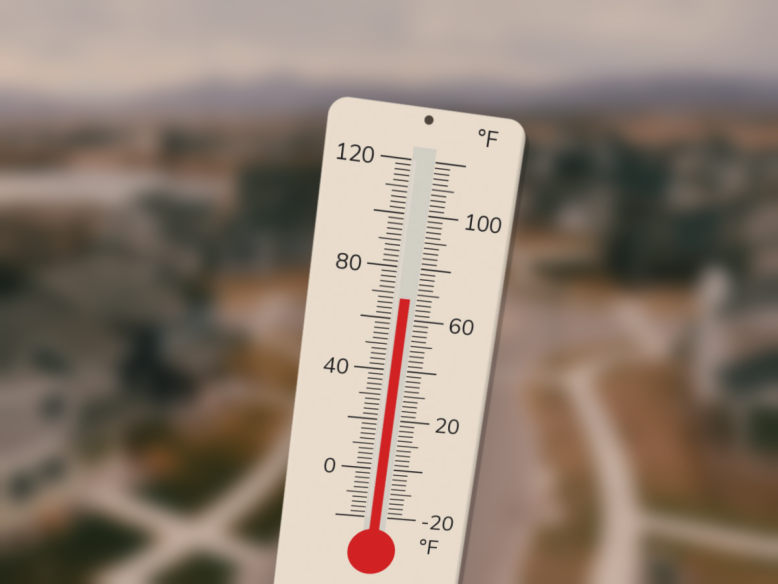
68
